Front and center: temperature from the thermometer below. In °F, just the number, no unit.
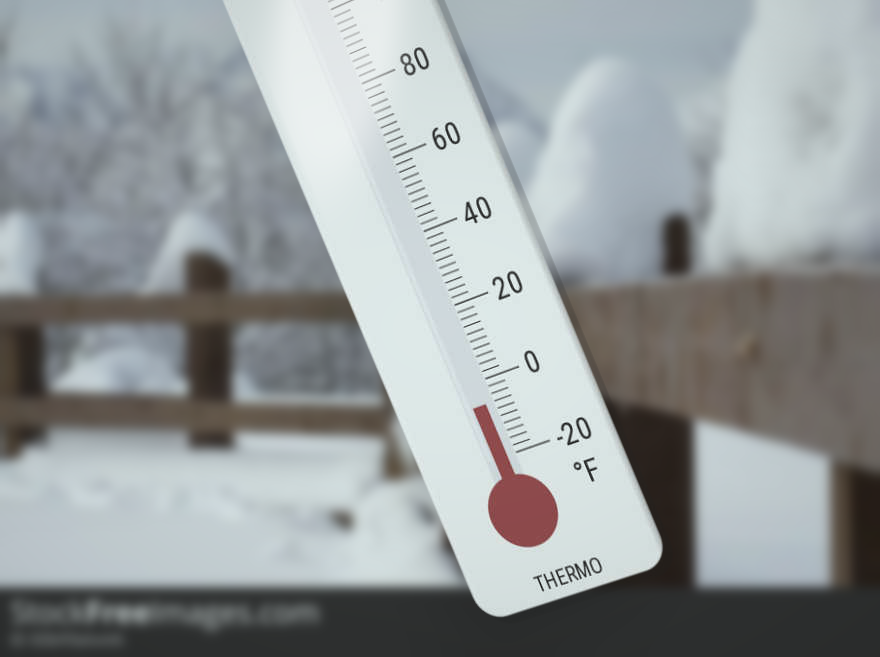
-6
